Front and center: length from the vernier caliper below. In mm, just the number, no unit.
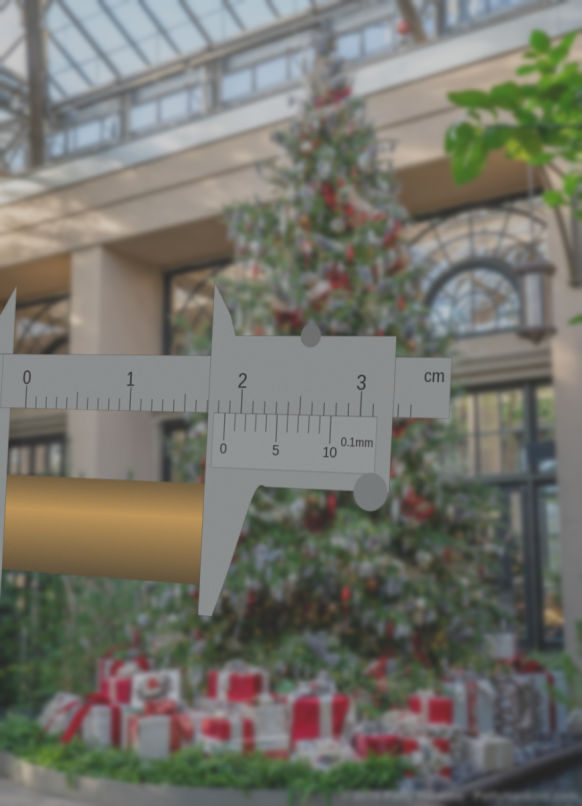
18.6
